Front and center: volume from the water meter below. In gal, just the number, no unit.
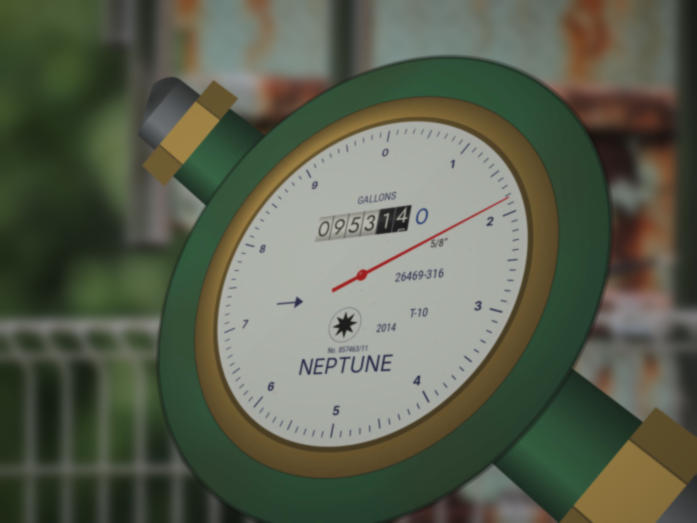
953141.8
